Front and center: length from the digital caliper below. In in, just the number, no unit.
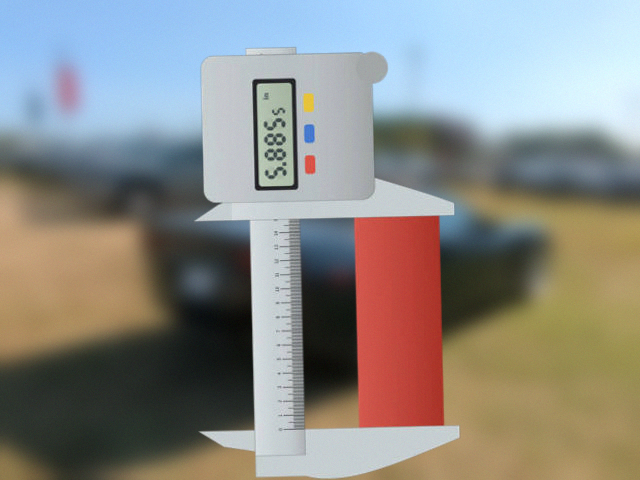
5.8855
